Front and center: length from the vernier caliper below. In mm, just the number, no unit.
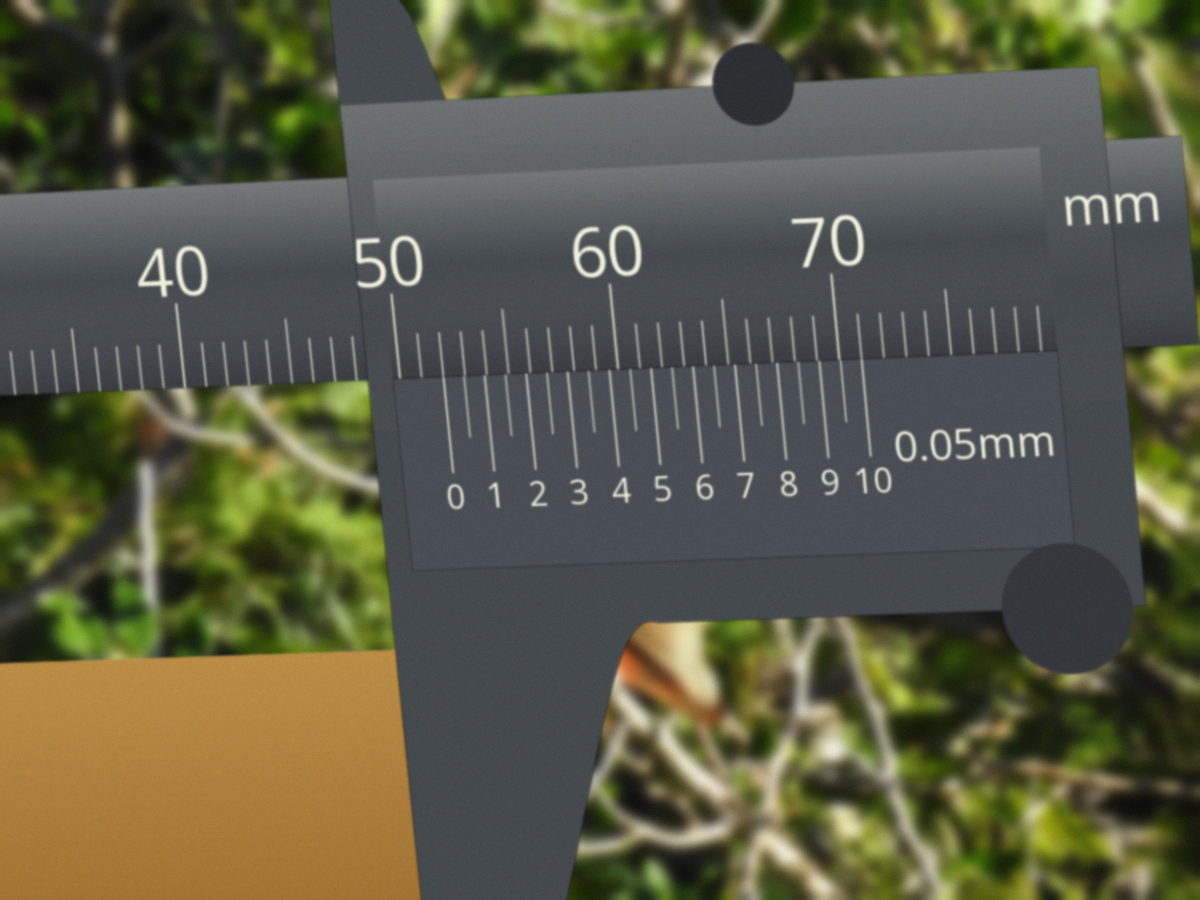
52.0
